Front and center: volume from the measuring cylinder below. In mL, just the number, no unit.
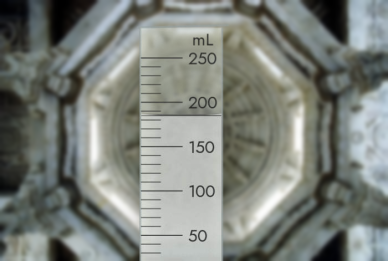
185
